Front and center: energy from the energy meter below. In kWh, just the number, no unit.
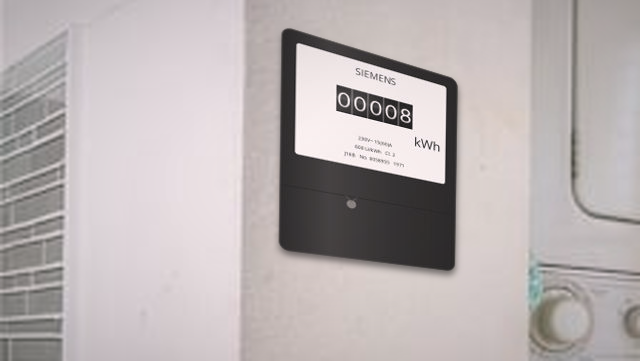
8
